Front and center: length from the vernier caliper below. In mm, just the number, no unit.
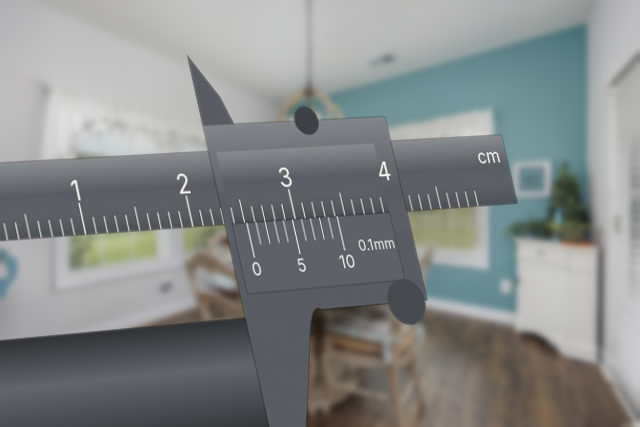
25.2
